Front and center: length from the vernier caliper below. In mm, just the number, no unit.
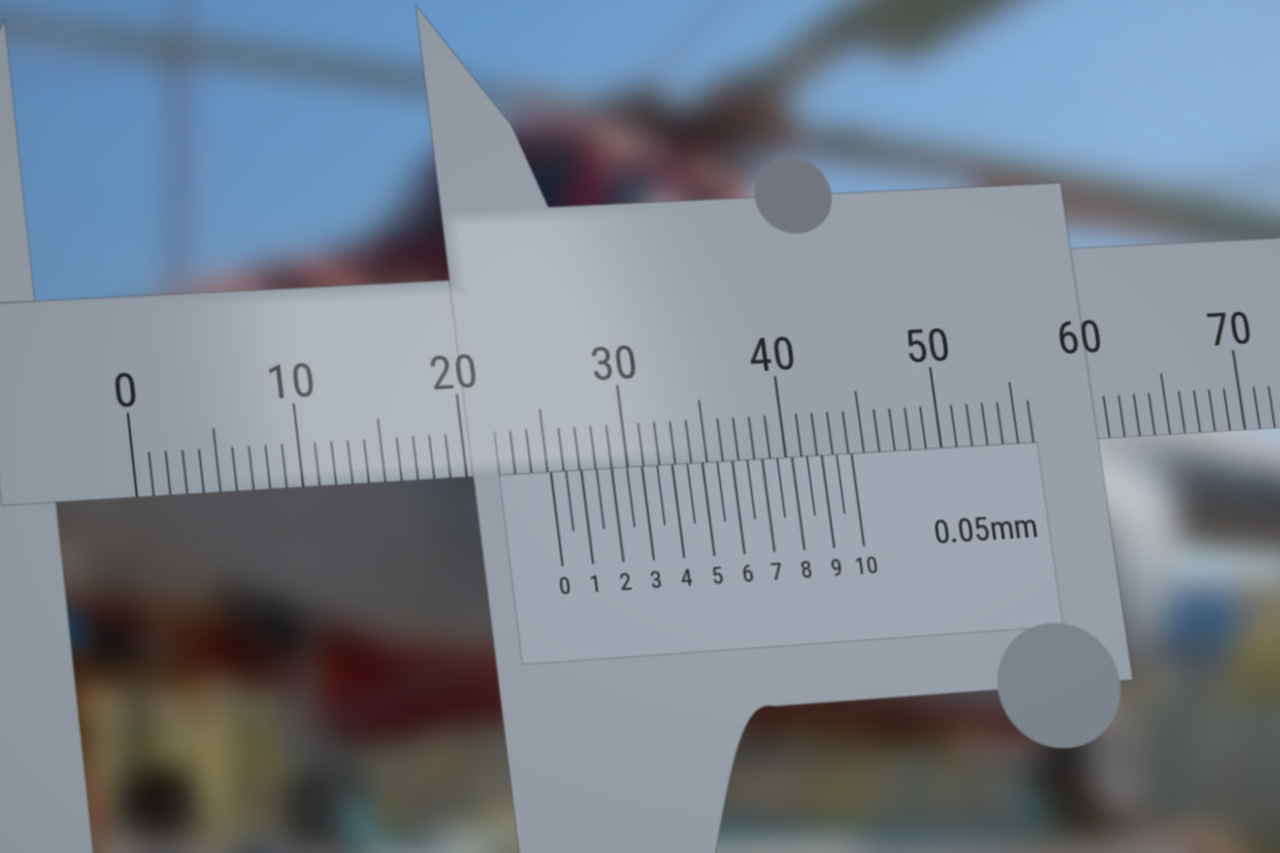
25.2
